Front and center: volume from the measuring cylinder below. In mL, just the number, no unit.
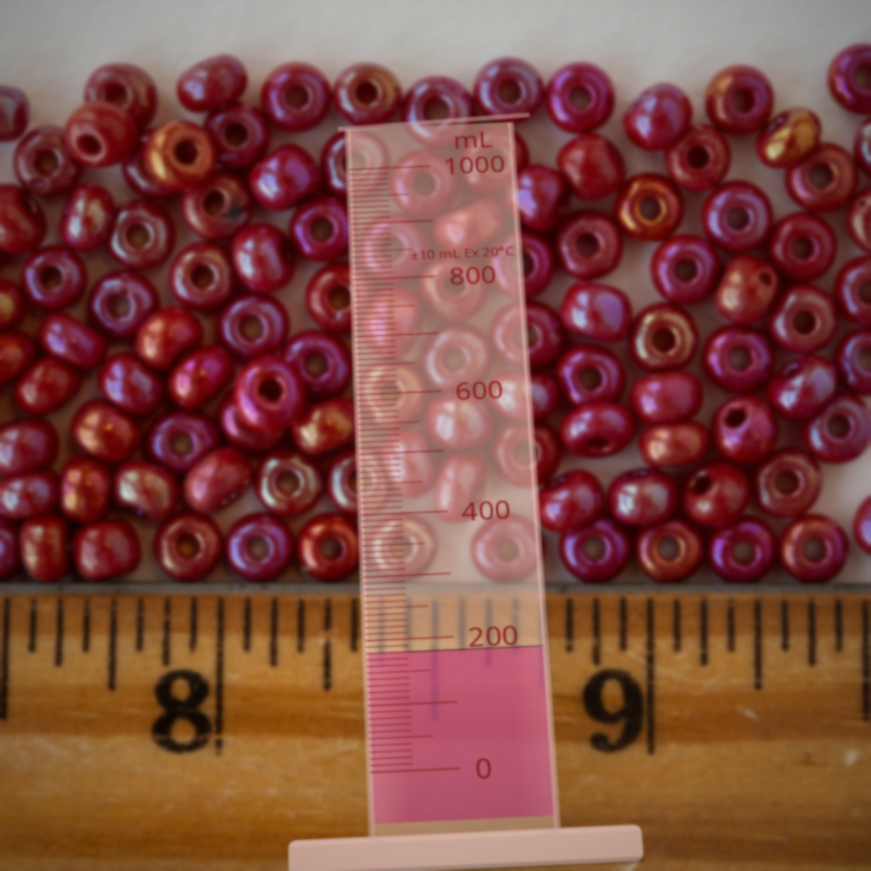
180
